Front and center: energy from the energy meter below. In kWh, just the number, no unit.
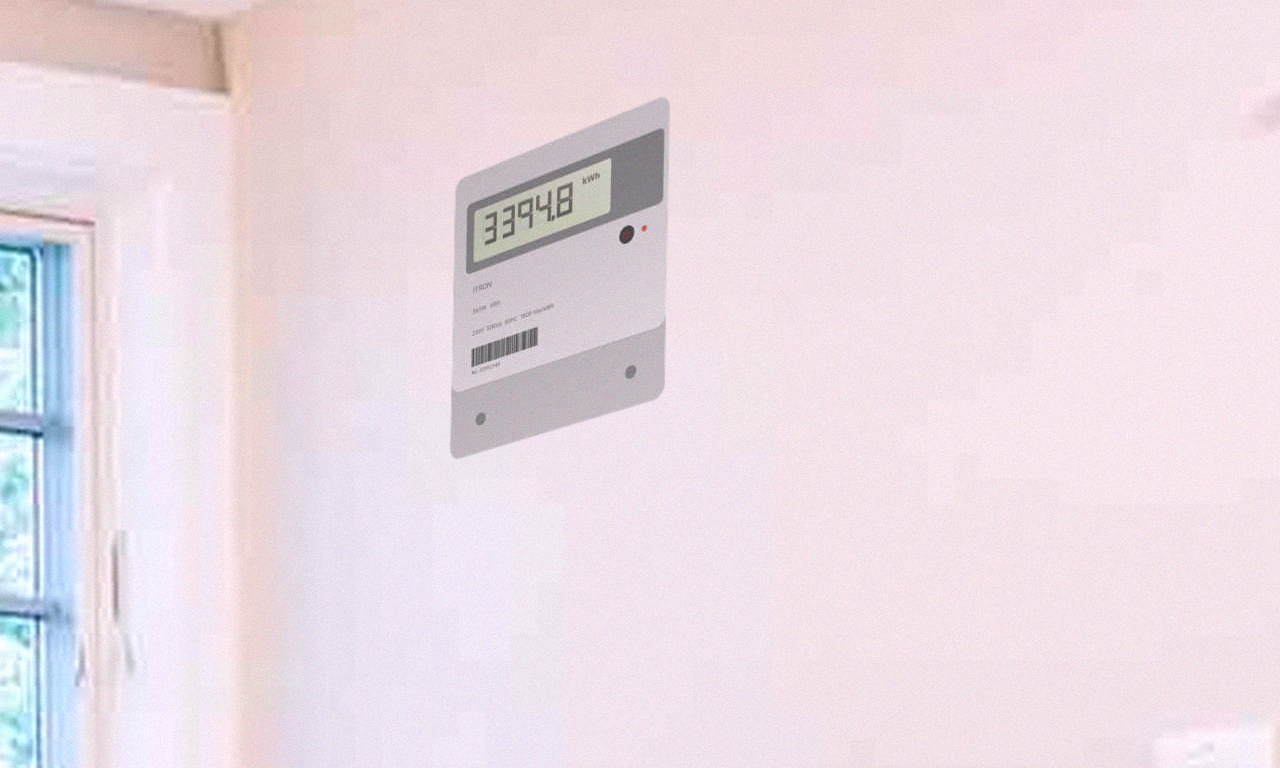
3394.8
